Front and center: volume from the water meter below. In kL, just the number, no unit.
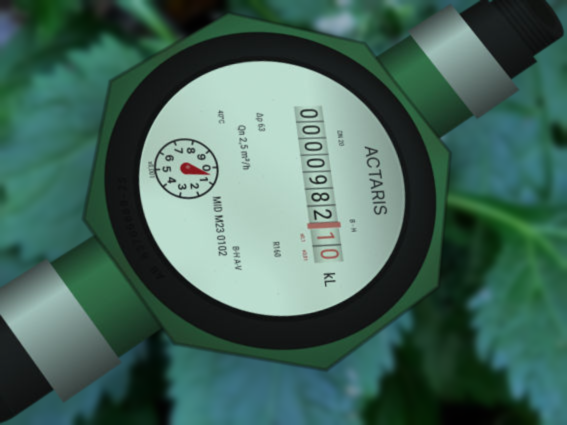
982.100
